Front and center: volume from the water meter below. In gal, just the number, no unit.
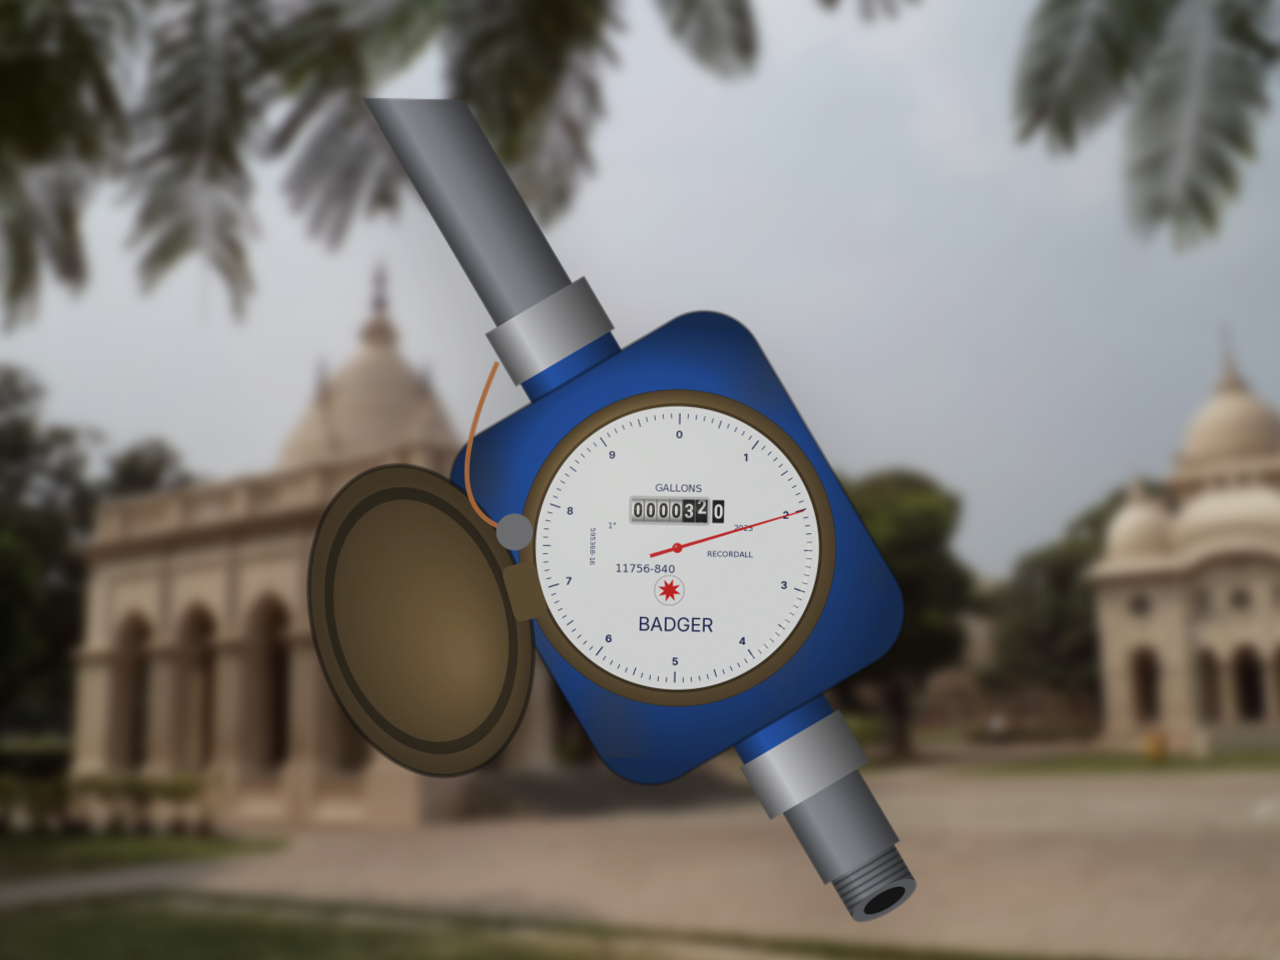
322.0
